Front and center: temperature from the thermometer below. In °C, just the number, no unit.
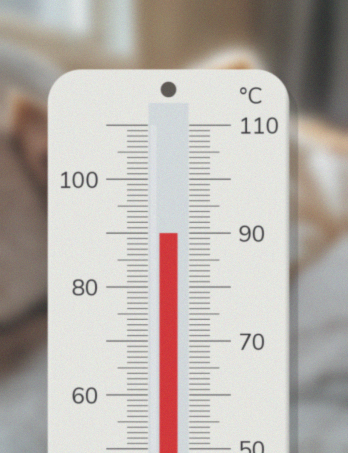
90
